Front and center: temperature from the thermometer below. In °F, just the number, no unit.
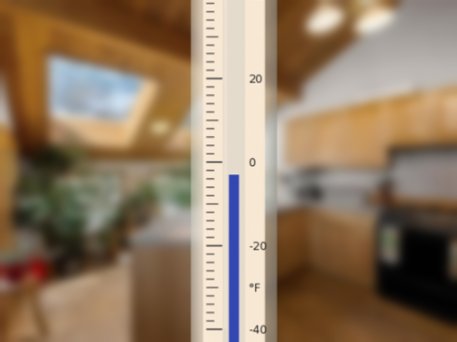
-3
